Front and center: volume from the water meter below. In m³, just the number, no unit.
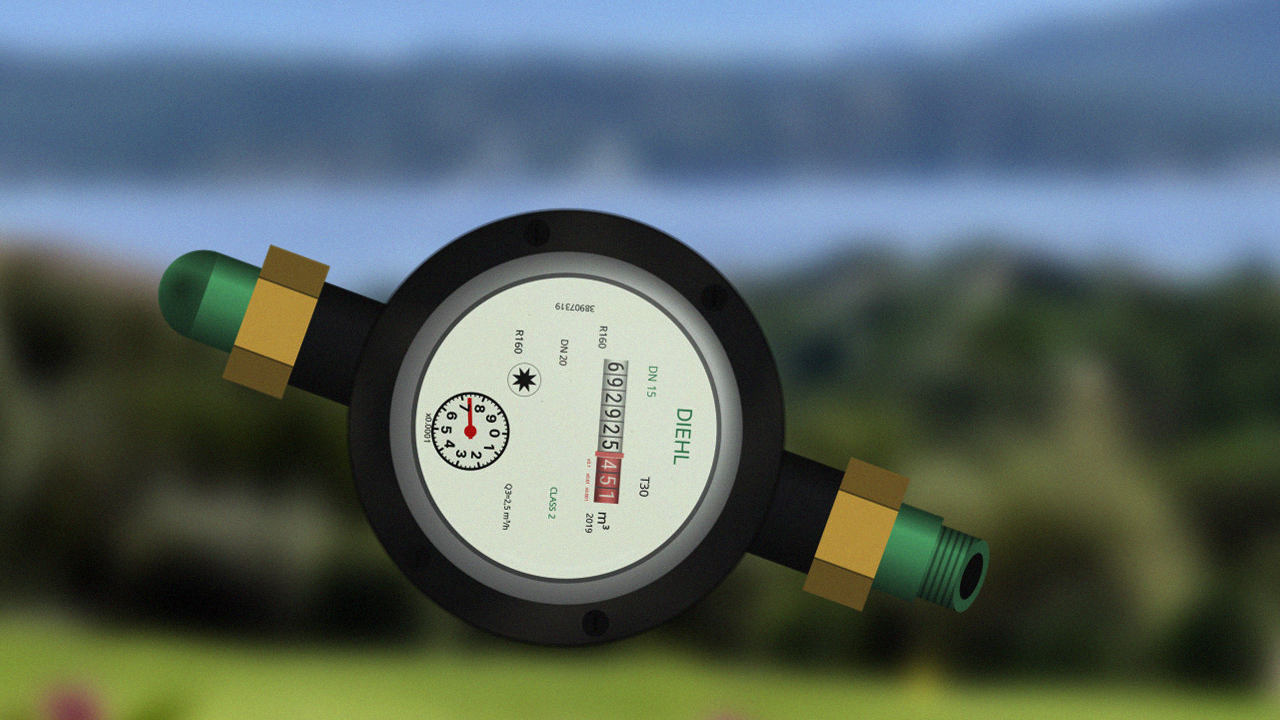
692925.4517
